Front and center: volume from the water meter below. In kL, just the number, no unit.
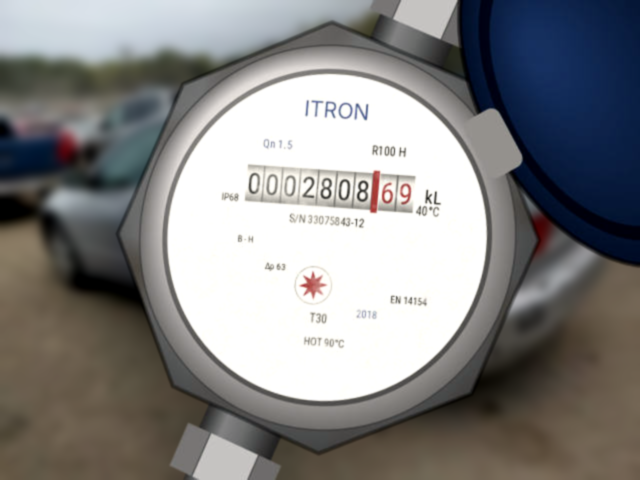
2808.69
